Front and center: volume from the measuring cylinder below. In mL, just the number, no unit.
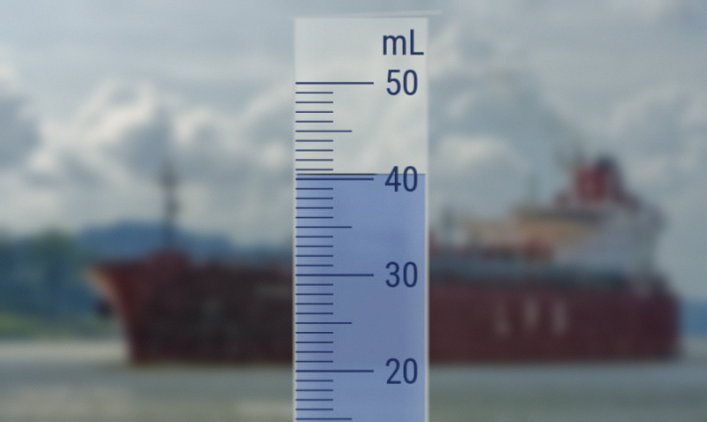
40.5
